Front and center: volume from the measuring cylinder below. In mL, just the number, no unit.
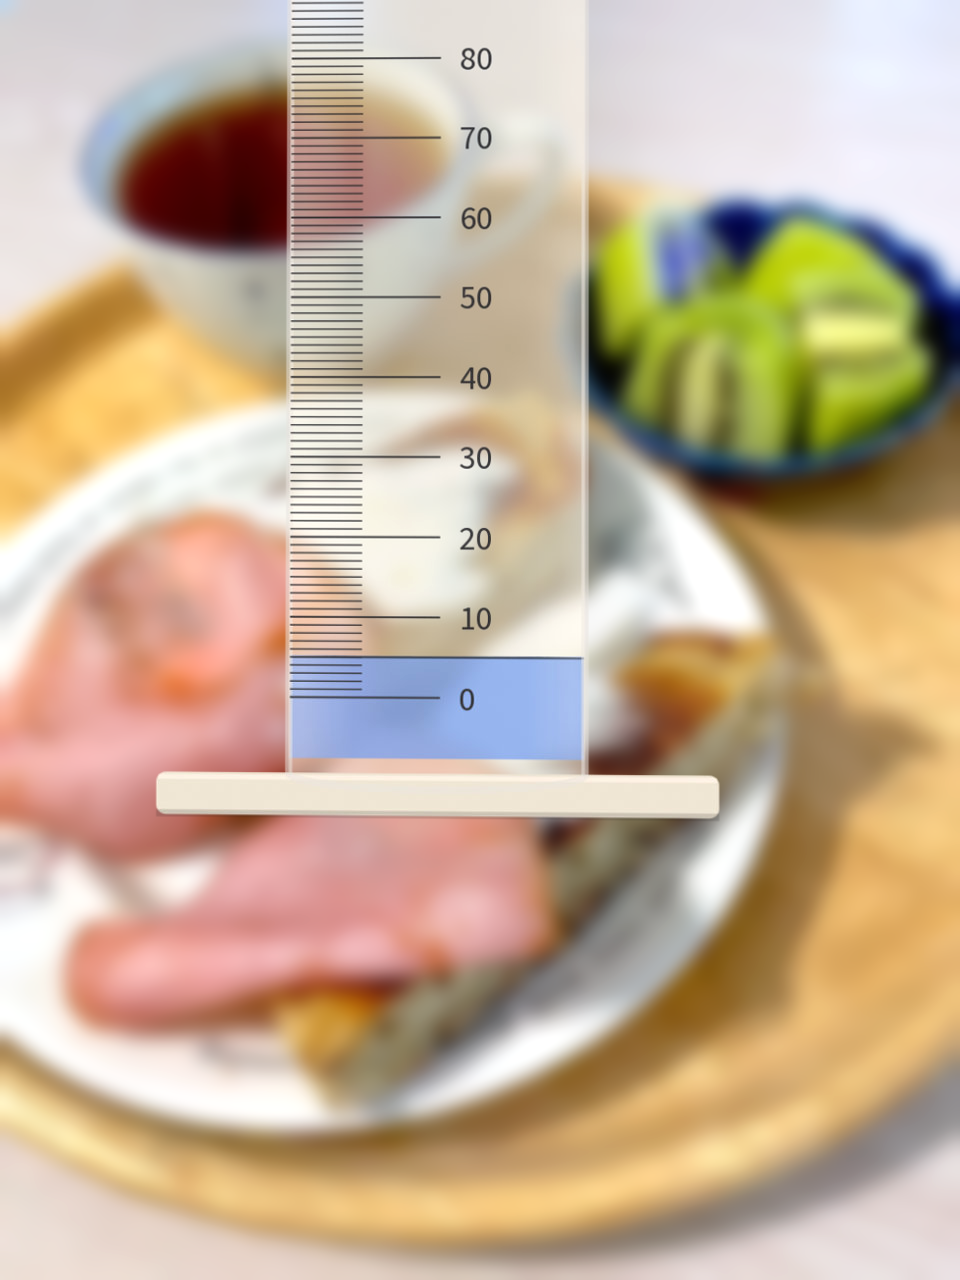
5
